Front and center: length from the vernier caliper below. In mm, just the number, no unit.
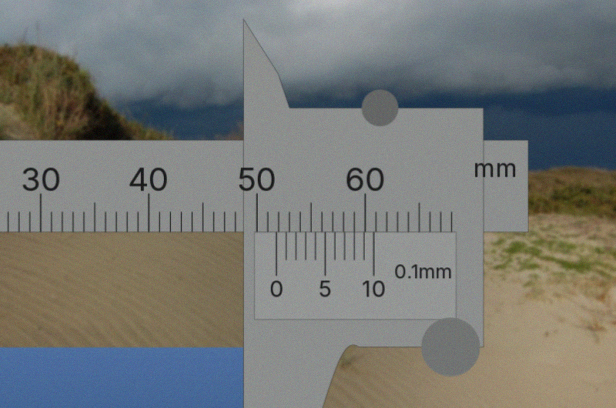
51.8
